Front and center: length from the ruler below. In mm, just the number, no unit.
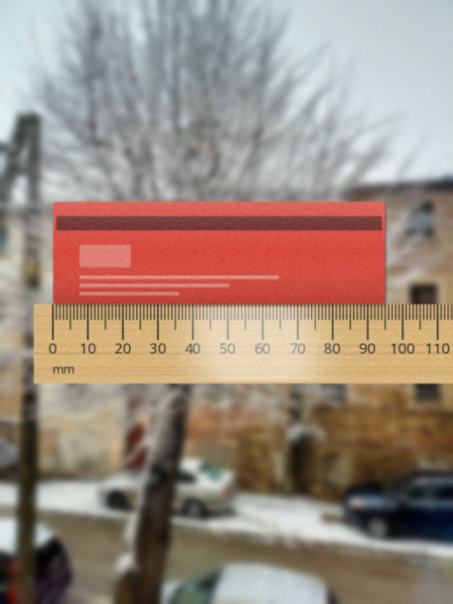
95
